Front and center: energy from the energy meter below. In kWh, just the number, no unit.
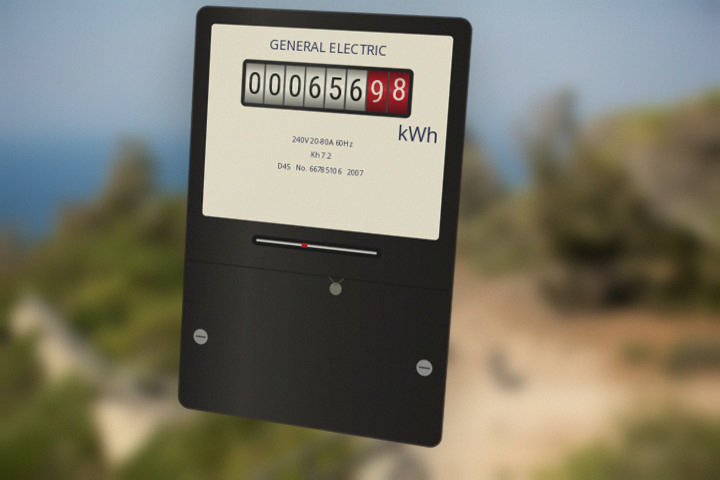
656.98
